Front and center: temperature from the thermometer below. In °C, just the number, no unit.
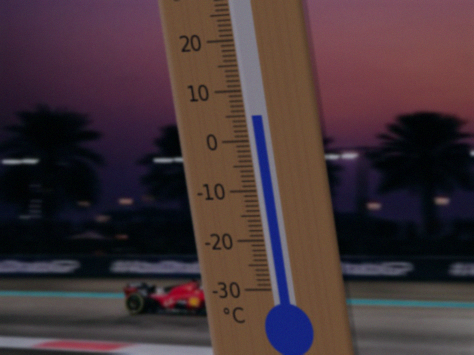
5
